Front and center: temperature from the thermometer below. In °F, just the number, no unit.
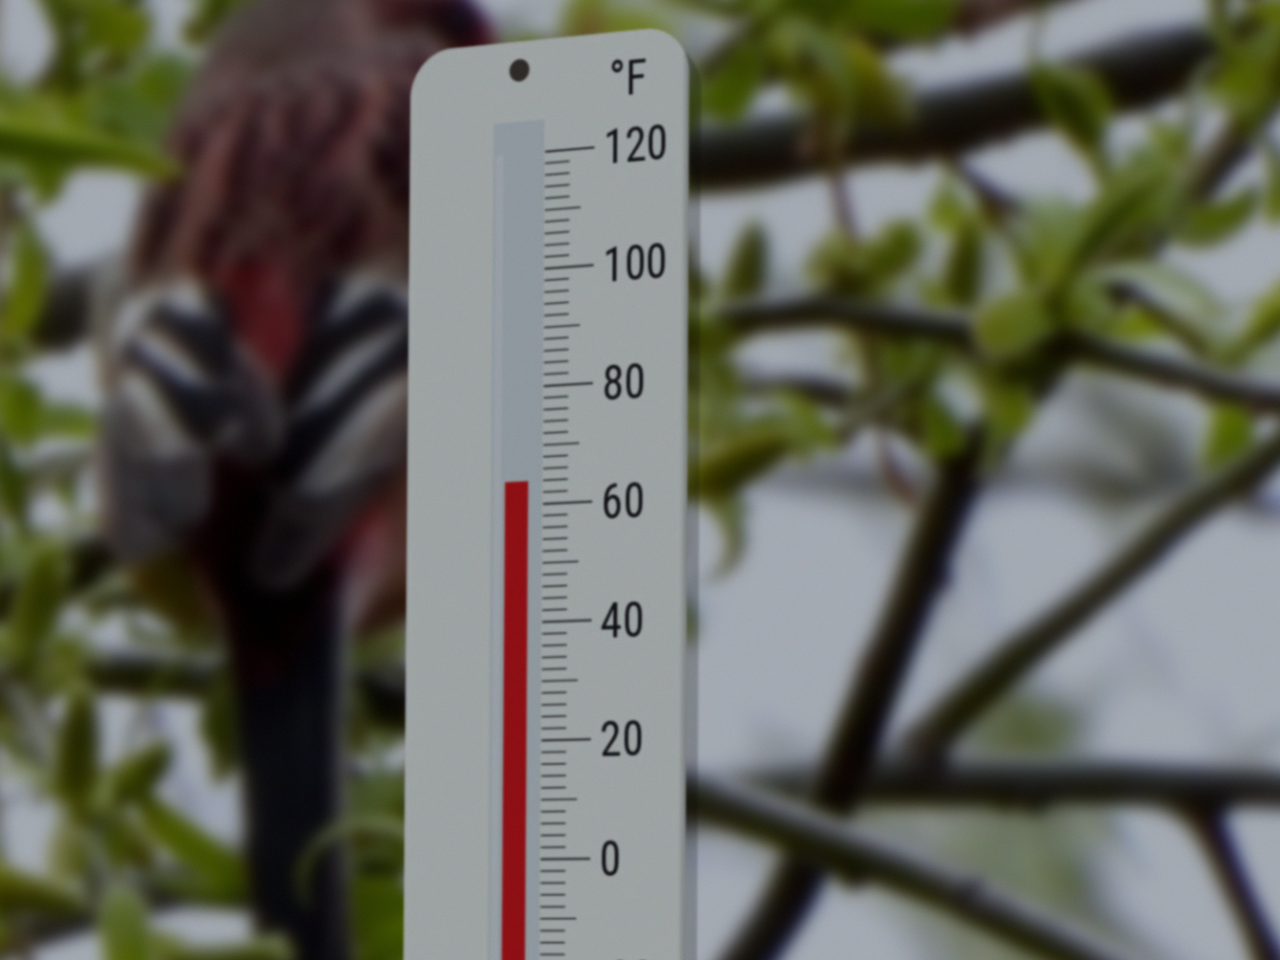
64
